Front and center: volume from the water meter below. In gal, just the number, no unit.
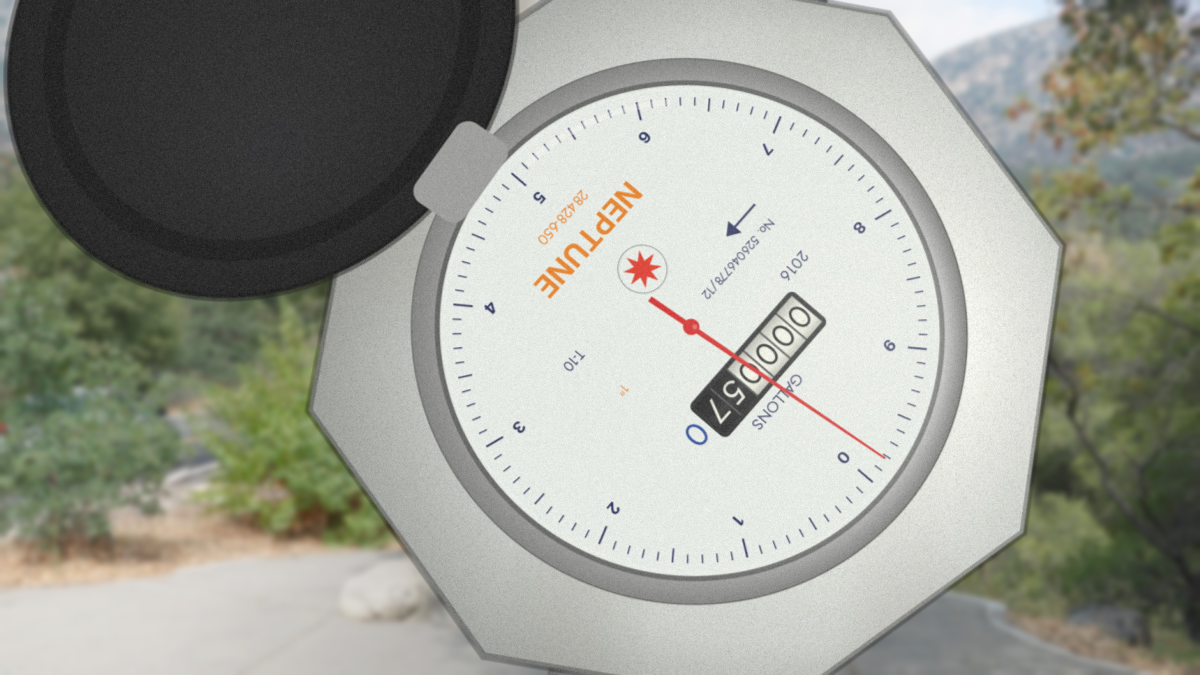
569.8
